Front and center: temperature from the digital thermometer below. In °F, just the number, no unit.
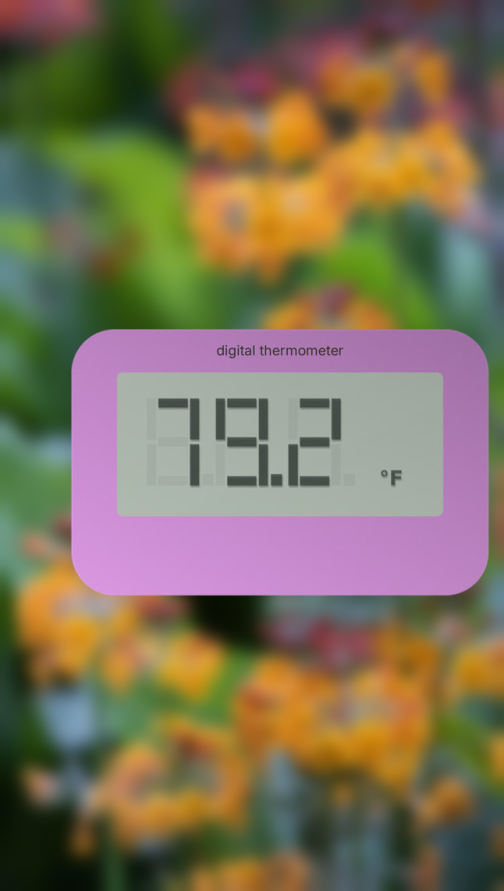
79.2
